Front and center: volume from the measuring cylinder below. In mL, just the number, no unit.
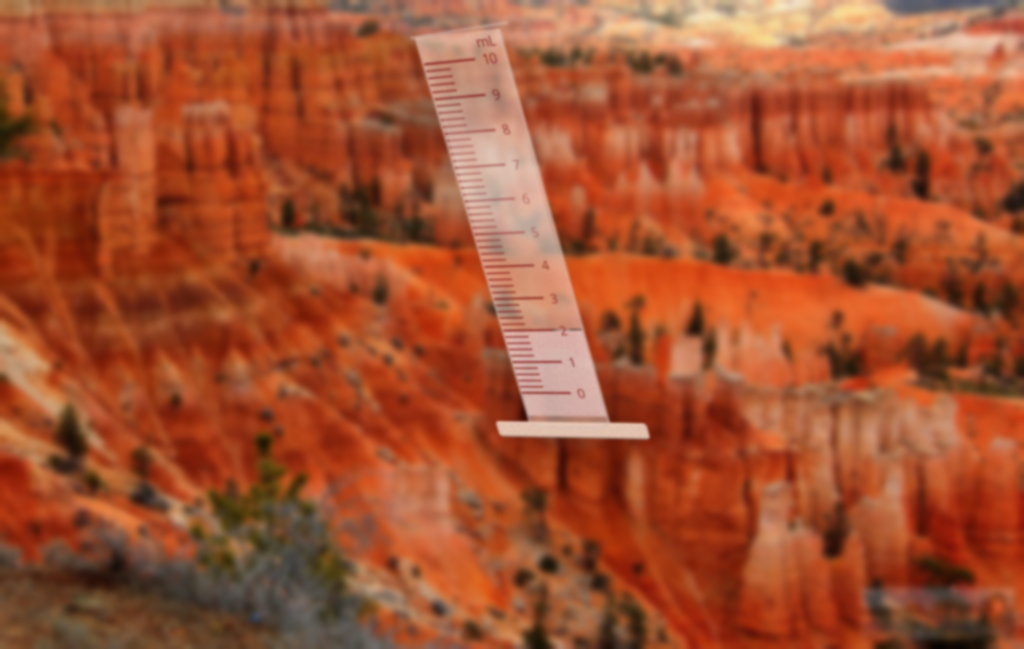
2
